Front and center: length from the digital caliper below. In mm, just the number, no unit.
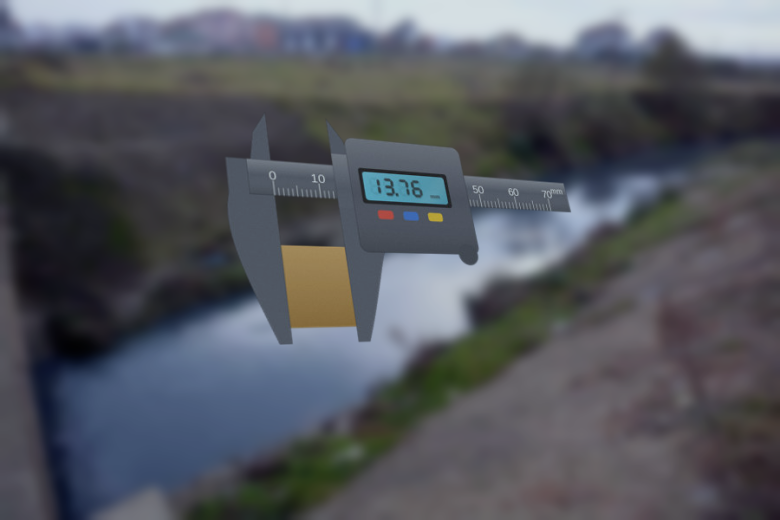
13.76
